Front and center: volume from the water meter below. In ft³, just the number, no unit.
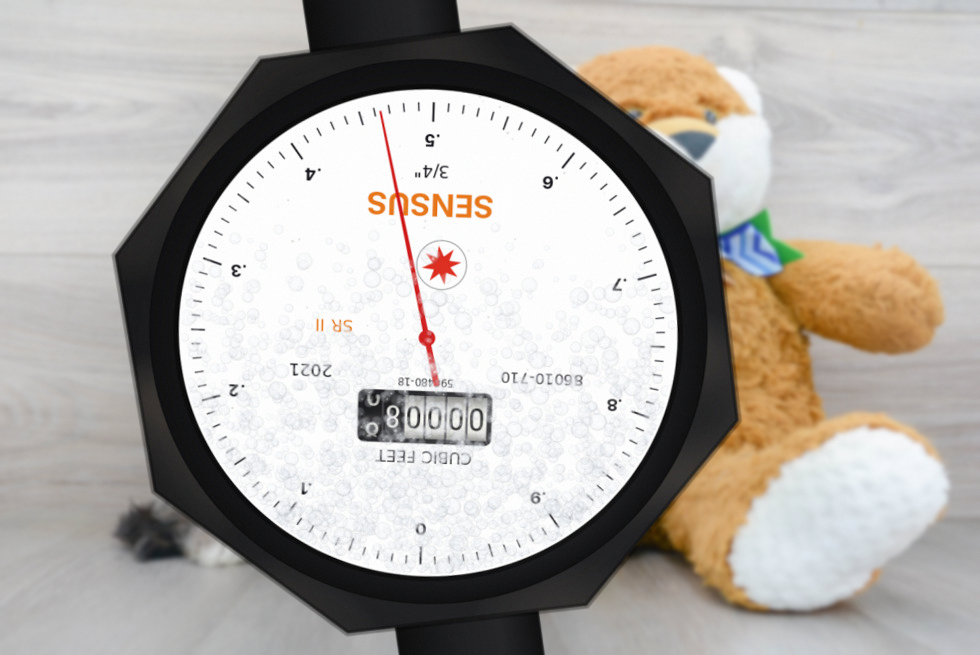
88.46
